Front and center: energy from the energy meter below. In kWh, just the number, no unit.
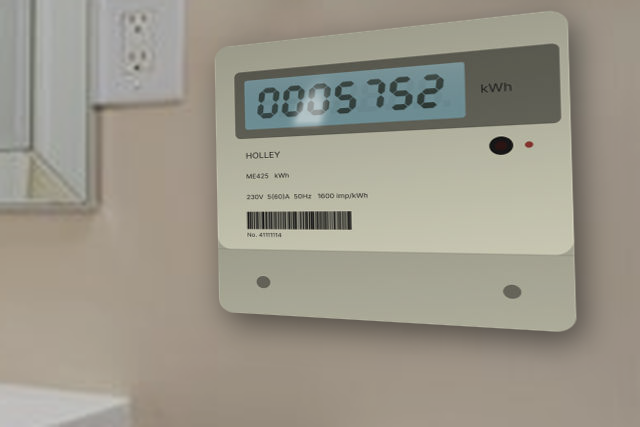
5752
